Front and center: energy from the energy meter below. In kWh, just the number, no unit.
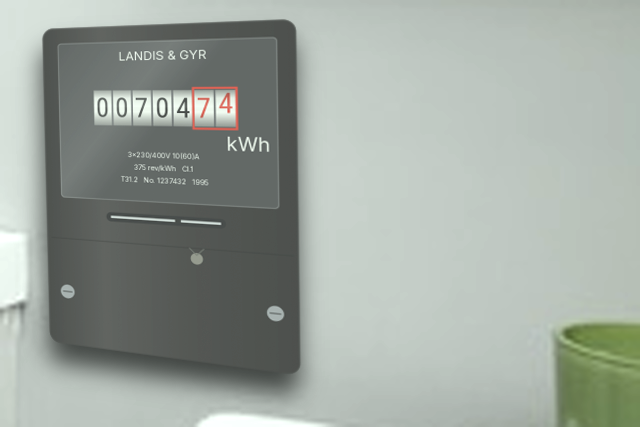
704.74
